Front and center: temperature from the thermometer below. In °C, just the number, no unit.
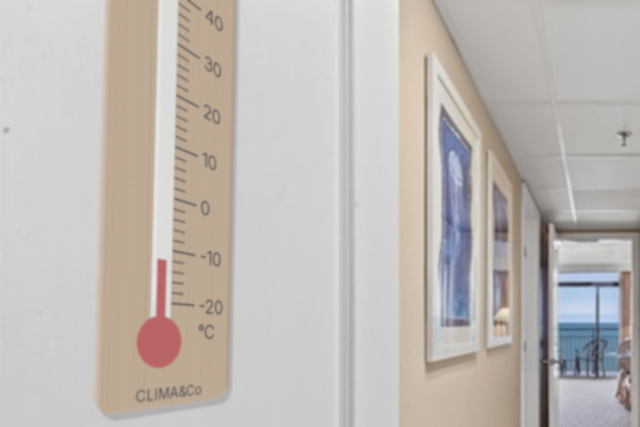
-12
